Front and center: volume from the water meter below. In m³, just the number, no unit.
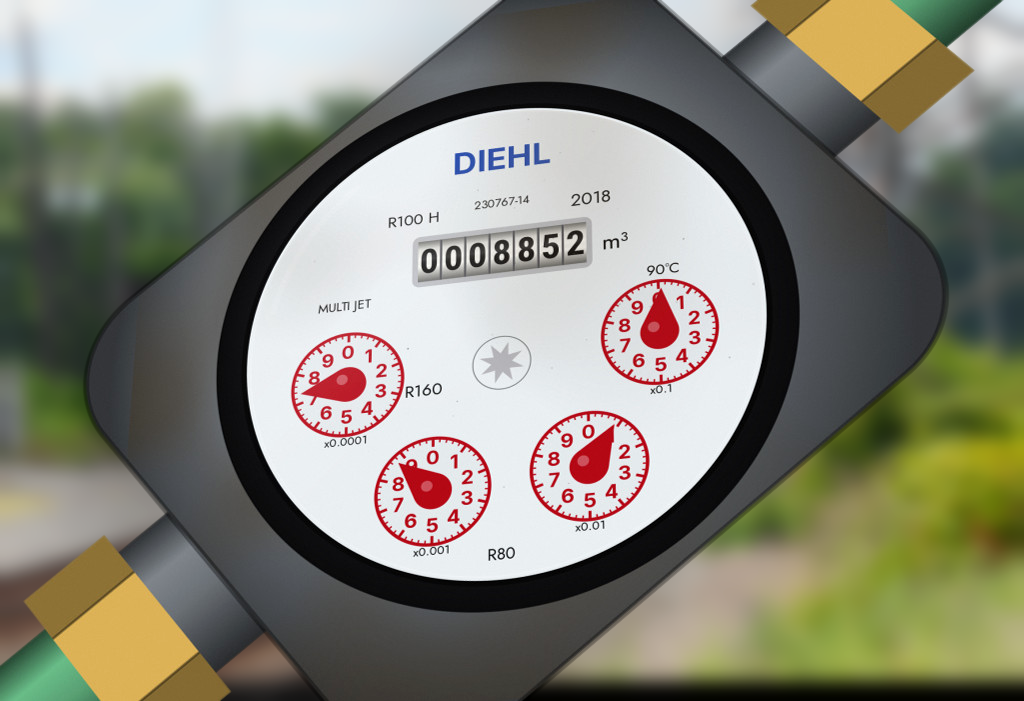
8852.0087
